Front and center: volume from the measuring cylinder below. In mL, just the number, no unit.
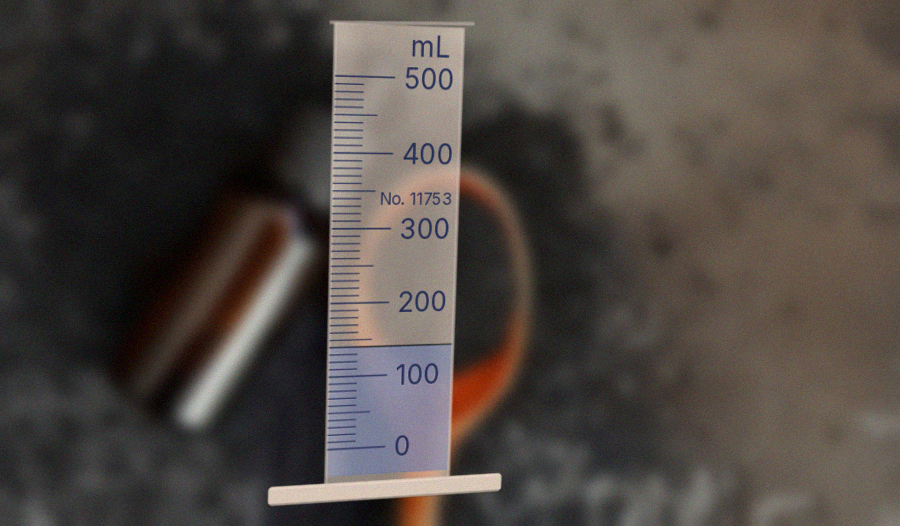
140
